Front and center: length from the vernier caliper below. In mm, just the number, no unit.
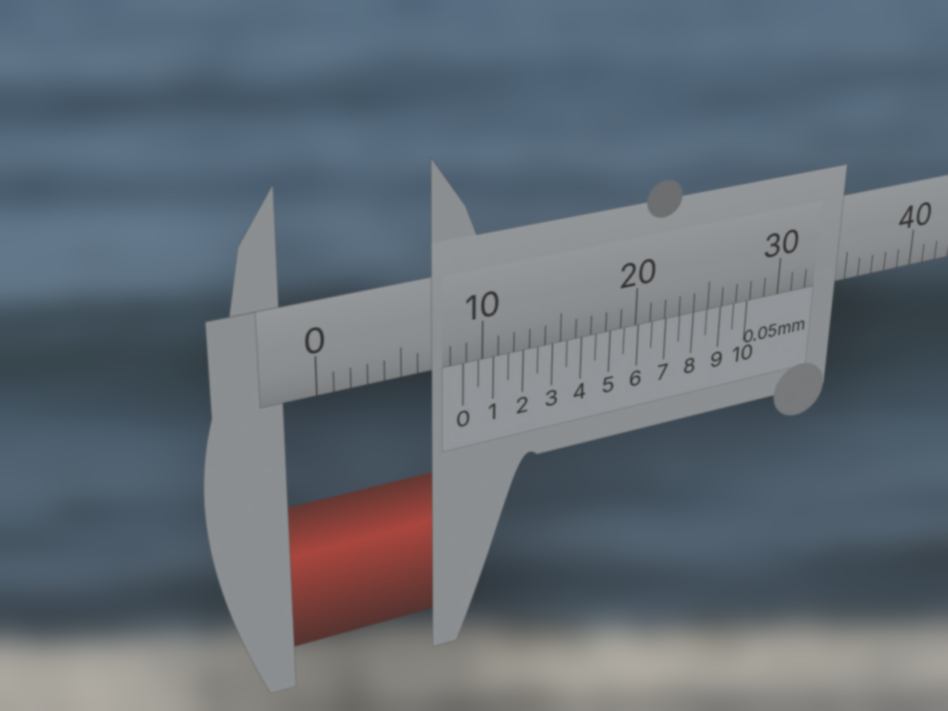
8.8
